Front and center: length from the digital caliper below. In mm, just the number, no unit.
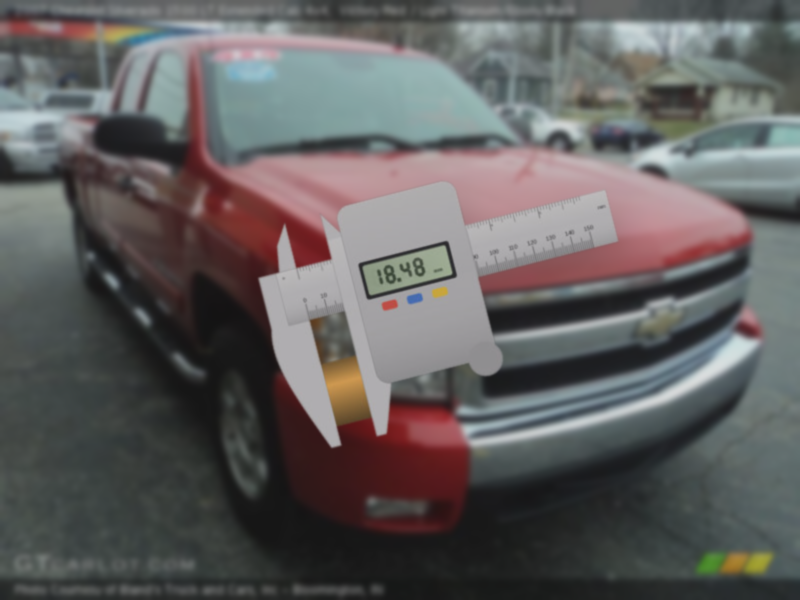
18.48
